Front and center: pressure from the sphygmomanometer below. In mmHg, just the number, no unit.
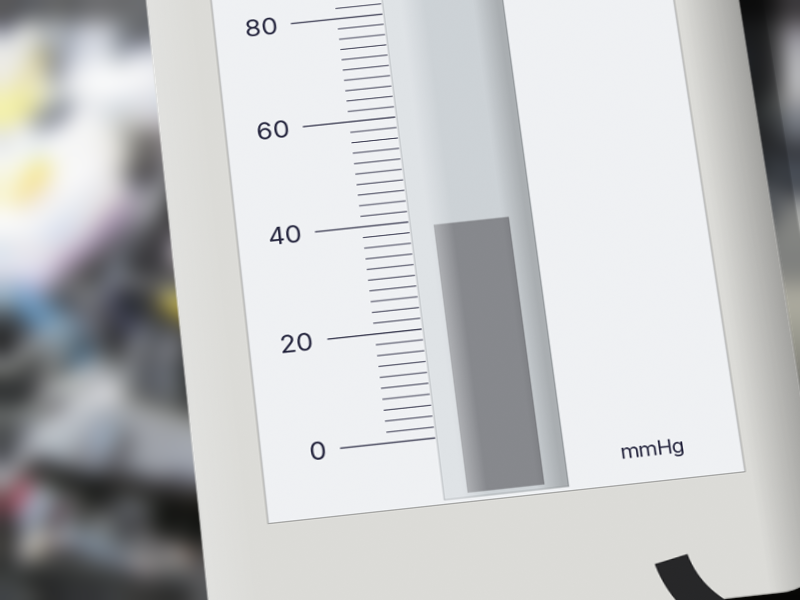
39
